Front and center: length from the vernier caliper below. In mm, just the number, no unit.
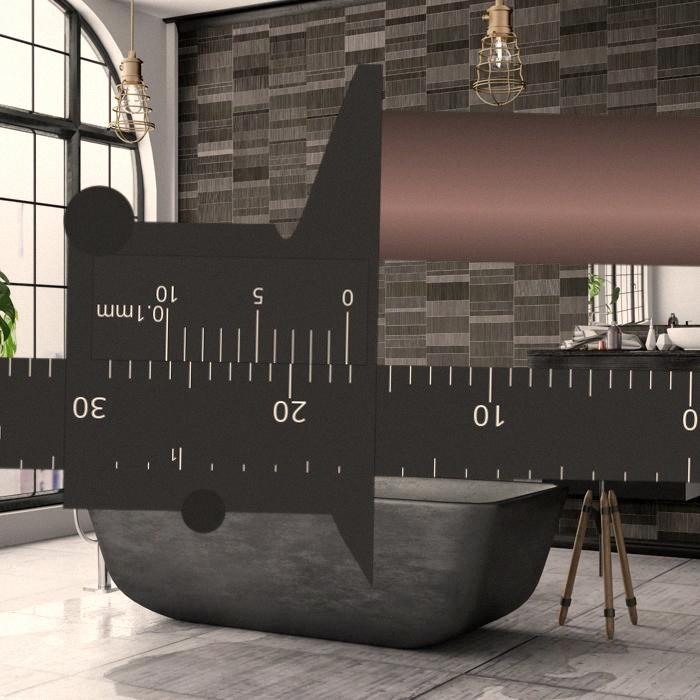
17.2
